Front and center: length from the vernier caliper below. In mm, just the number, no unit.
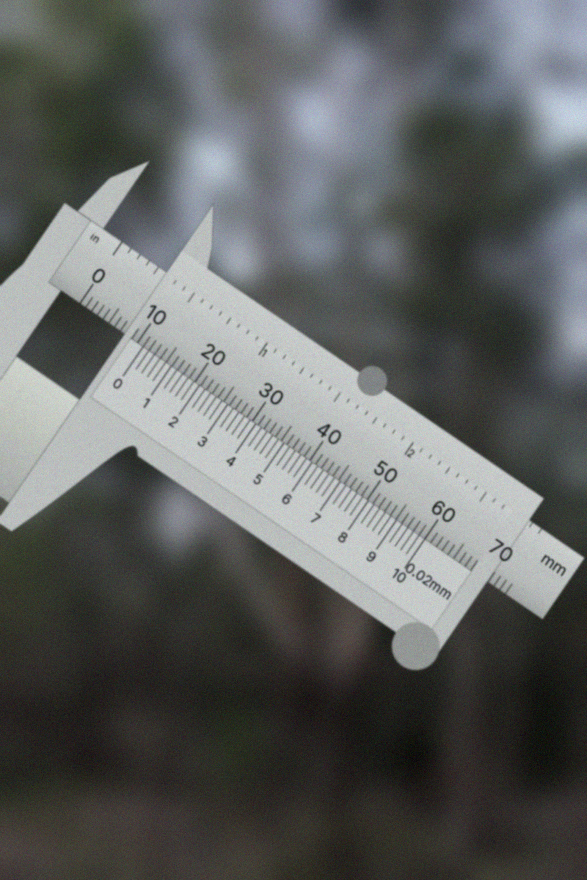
11.0
